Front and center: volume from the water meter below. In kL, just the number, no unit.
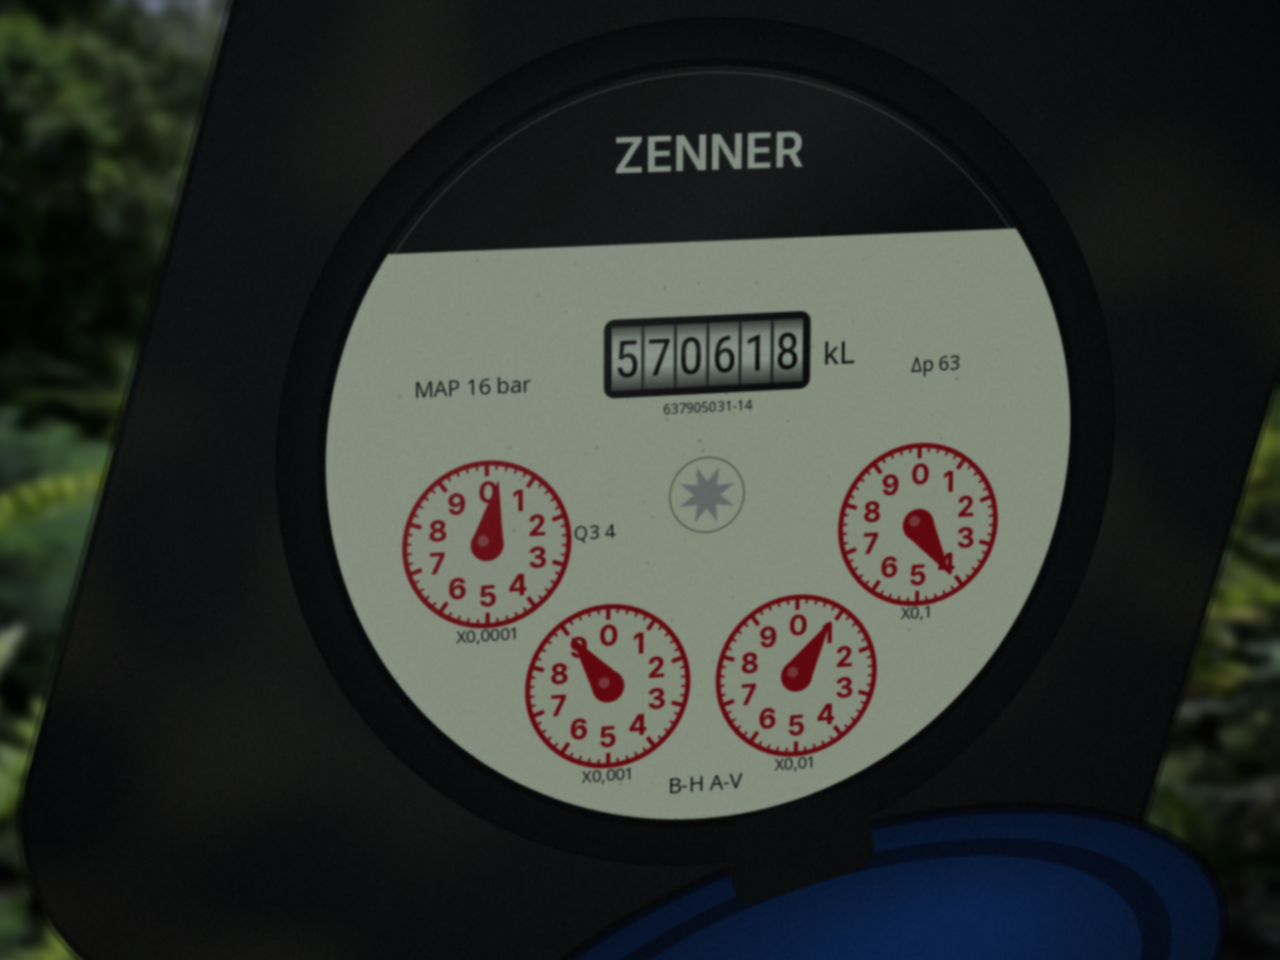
570618.4090
